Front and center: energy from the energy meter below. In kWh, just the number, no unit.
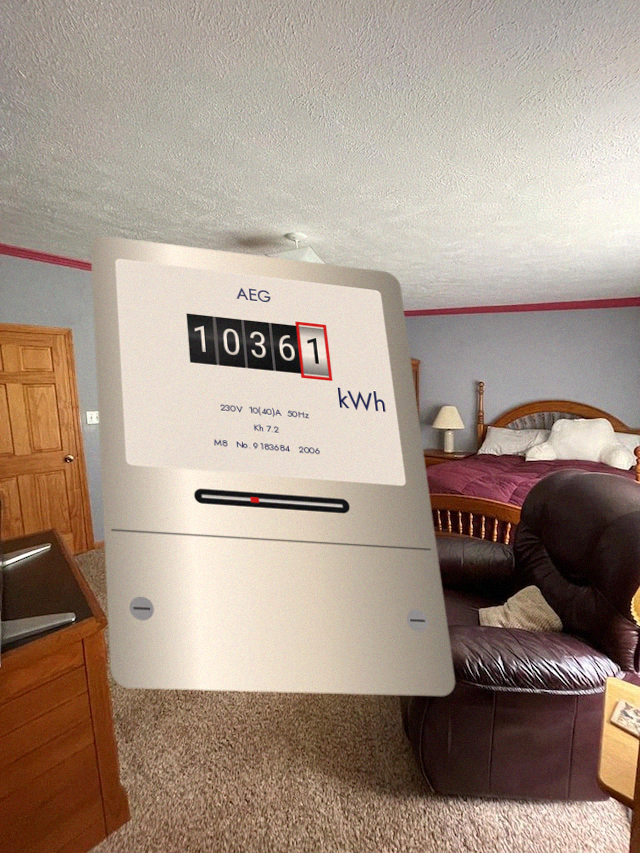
1036.1
